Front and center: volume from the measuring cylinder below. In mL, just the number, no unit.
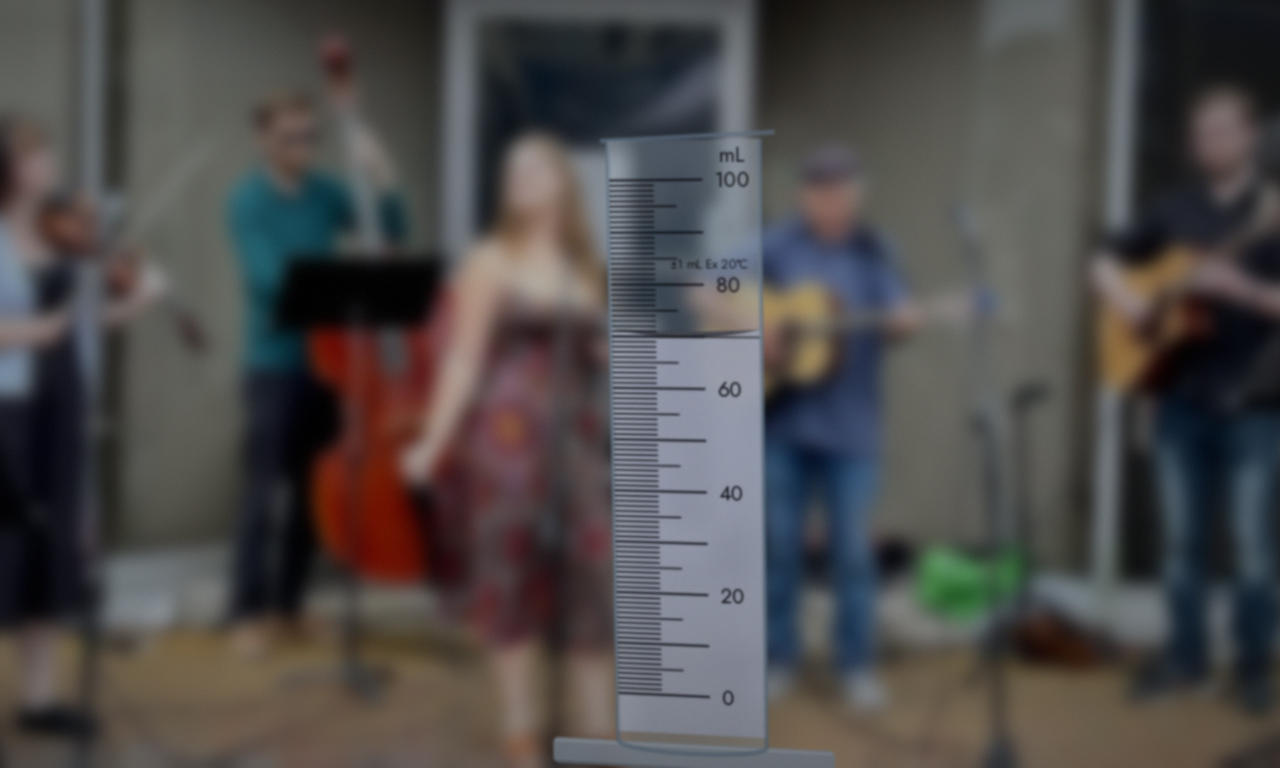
70
